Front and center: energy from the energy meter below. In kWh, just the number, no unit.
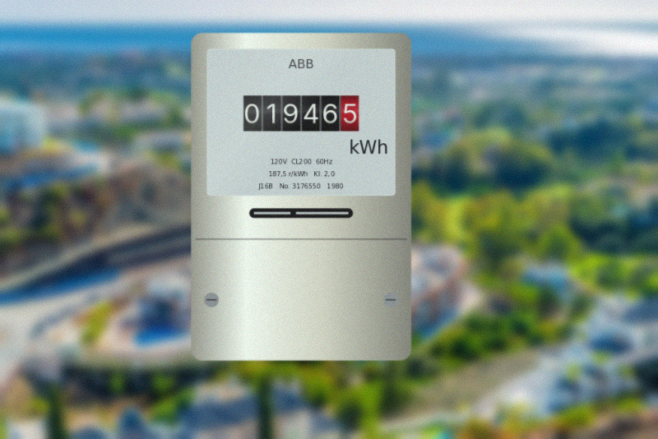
1946.5
